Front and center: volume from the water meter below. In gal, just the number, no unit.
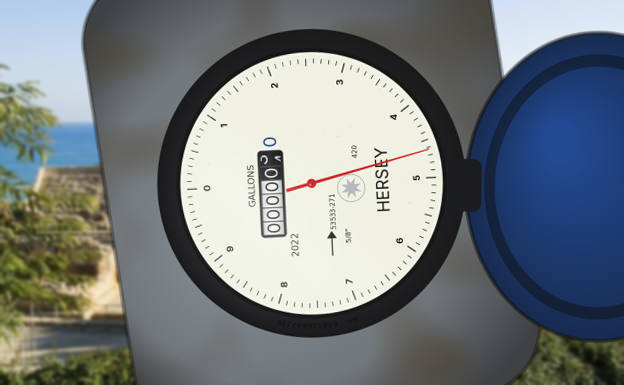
34.6
